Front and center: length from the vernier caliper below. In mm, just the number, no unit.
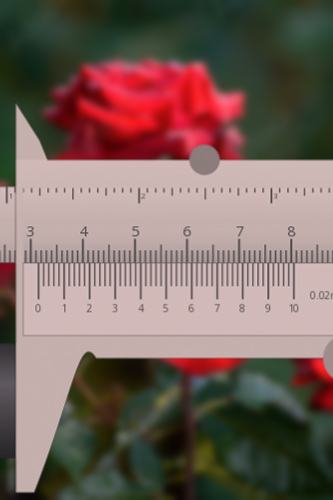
31.5
